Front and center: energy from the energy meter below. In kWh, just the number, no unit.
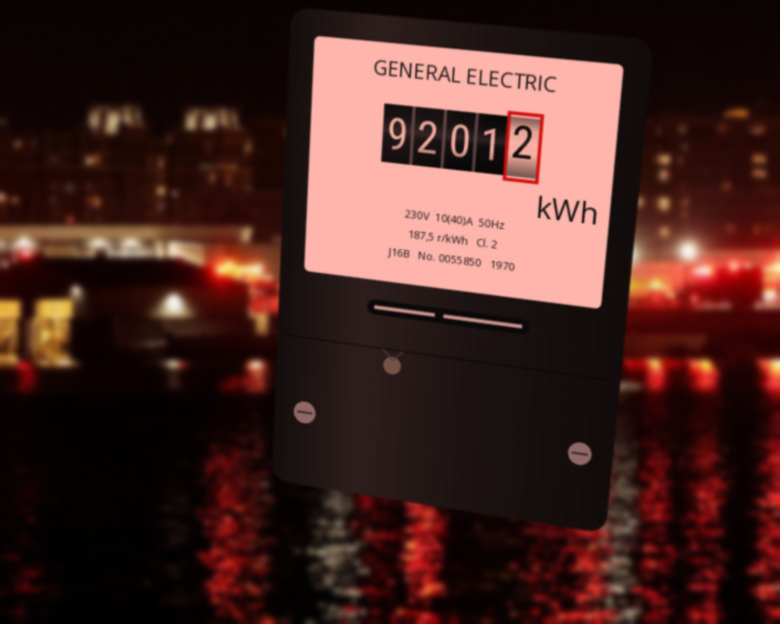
9201.2
